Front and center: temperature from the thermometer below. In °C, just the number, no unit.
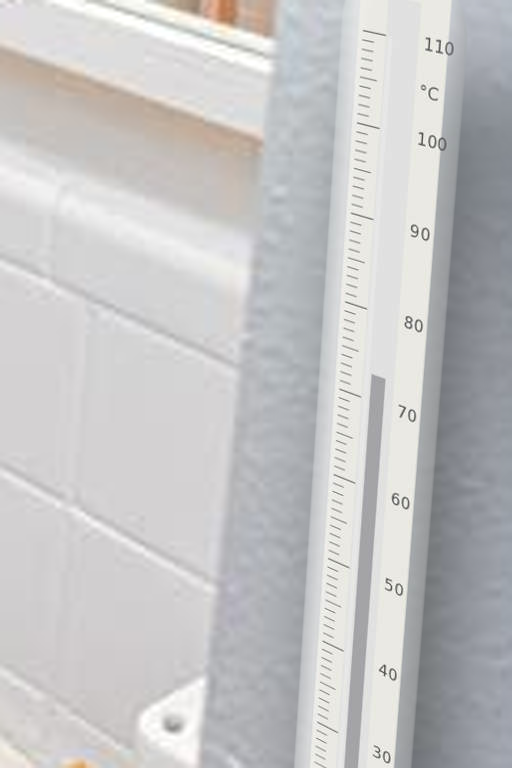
73
